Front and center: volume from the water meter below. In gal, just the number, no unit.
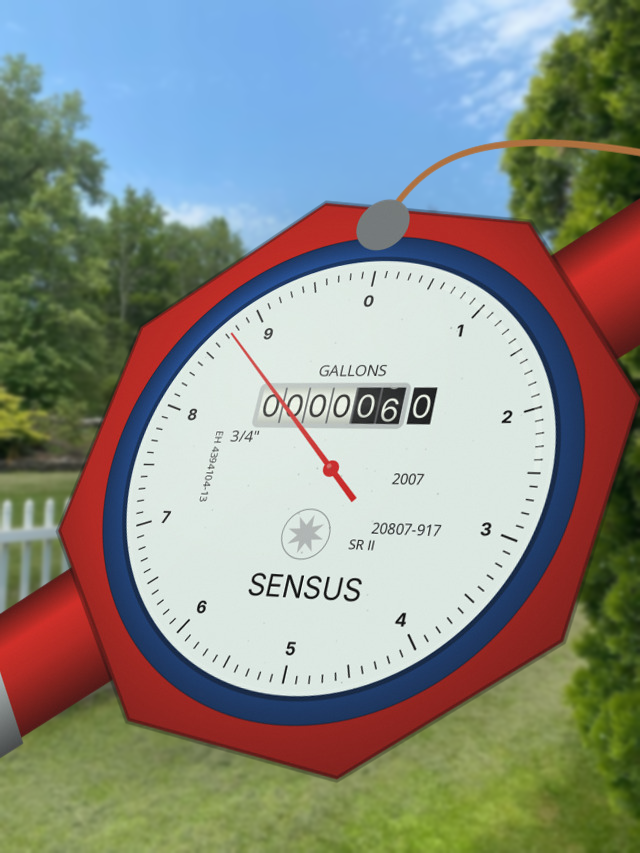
58.7
